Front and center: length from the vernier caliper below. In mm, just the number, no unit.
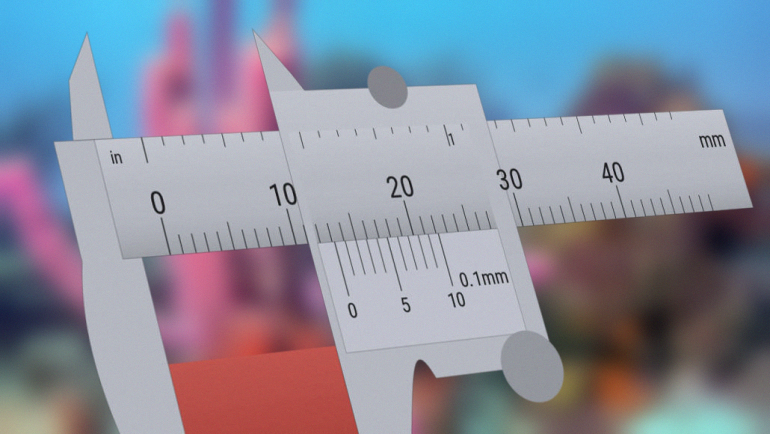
13.2
